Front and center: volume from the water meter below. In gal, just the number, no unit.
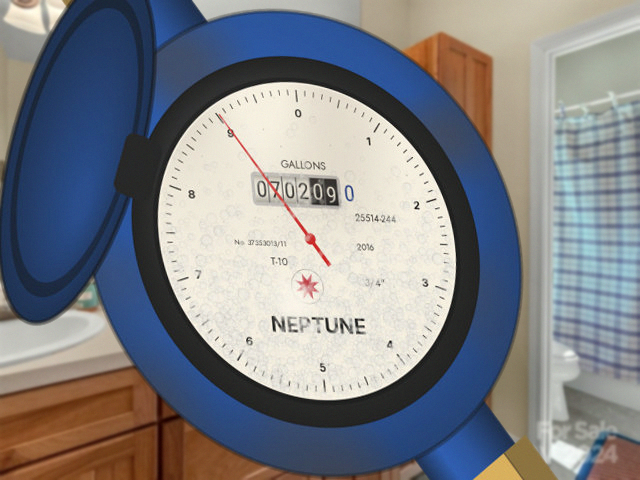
702089.0
